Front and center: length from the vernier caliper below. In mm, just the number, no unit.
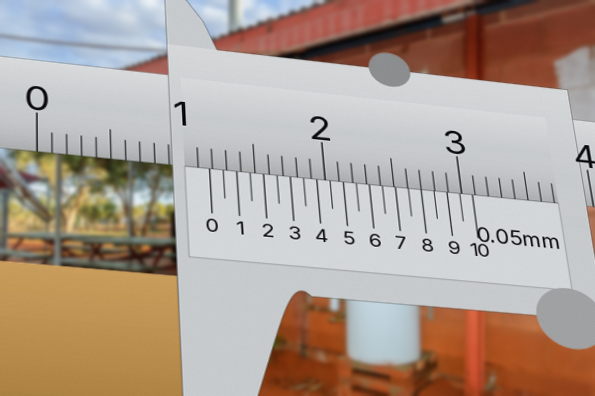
11.8
